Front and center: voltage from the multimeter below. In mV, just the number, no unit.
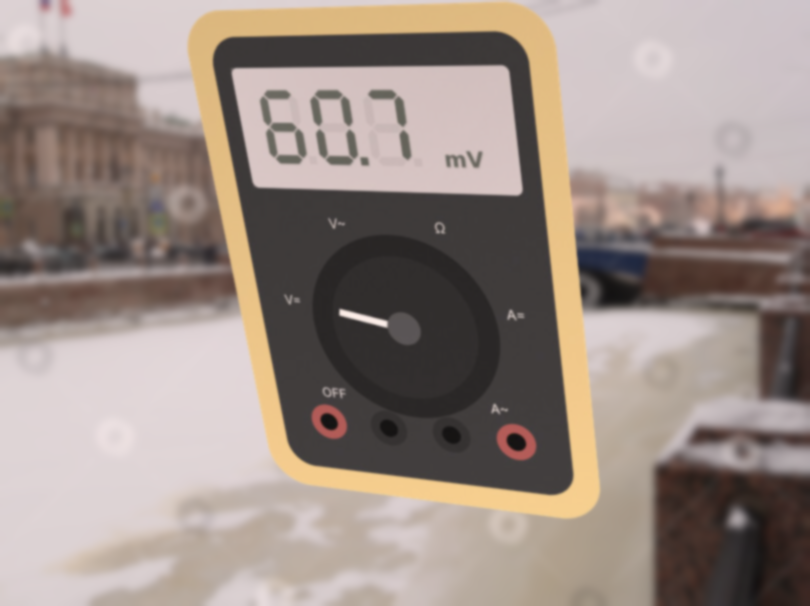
60.7
